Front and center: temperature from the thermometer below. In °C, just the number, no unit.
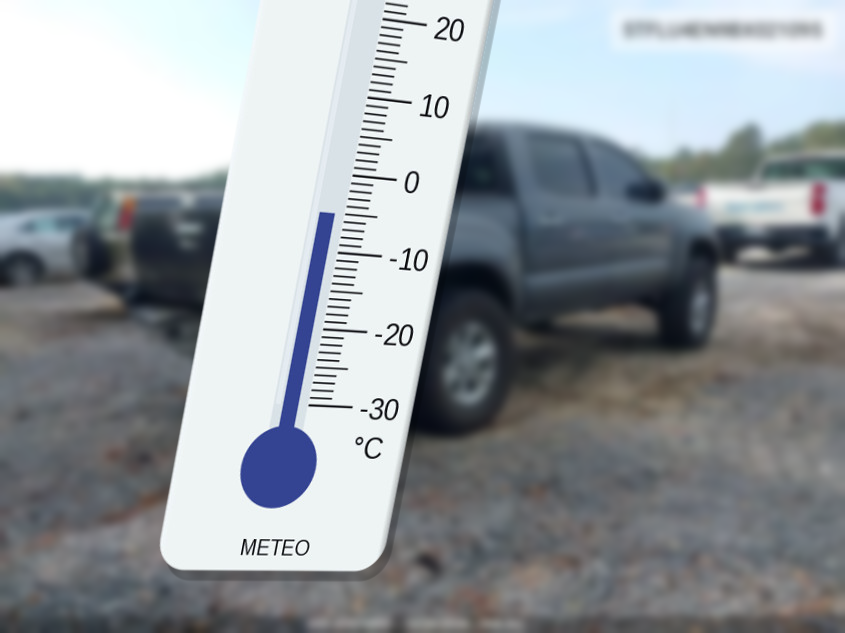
-5
